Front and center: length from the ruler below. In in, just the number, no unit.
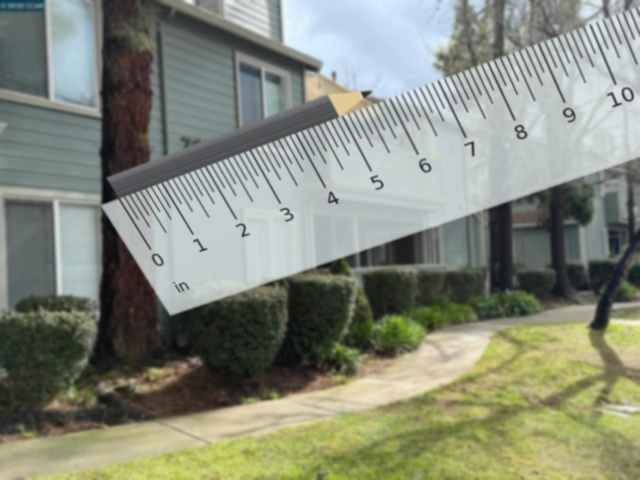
5.75
